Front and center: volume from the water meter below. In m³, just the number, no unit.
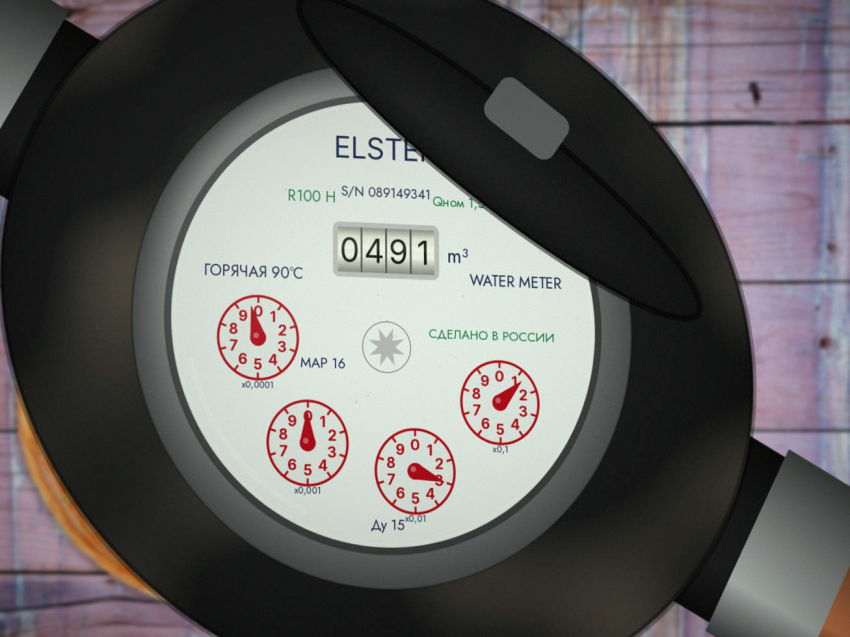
491.1299
